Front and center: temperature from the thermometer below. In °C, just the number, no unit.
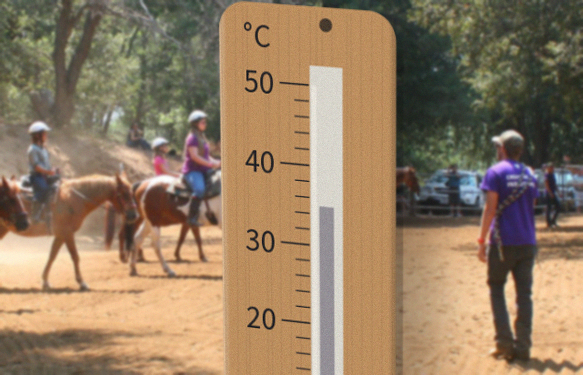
35
